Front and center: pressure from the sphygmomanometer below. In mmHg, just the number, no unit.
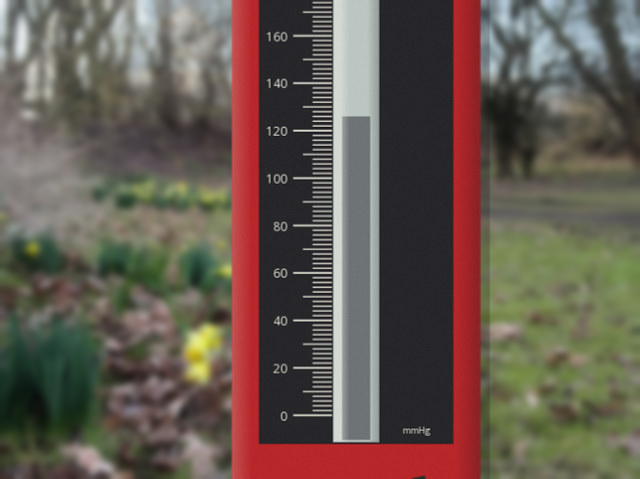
126
